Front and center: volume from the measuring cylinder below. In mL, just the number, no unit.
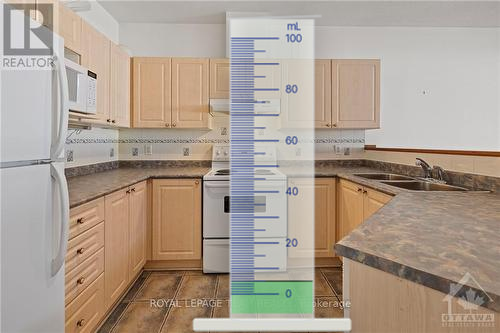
5
